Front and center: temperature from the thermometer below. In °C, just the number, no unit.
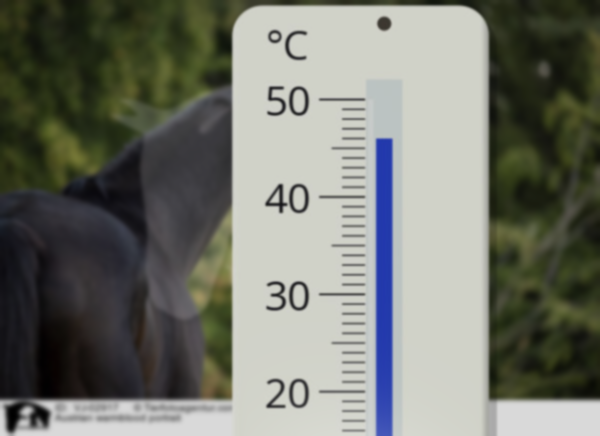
46
